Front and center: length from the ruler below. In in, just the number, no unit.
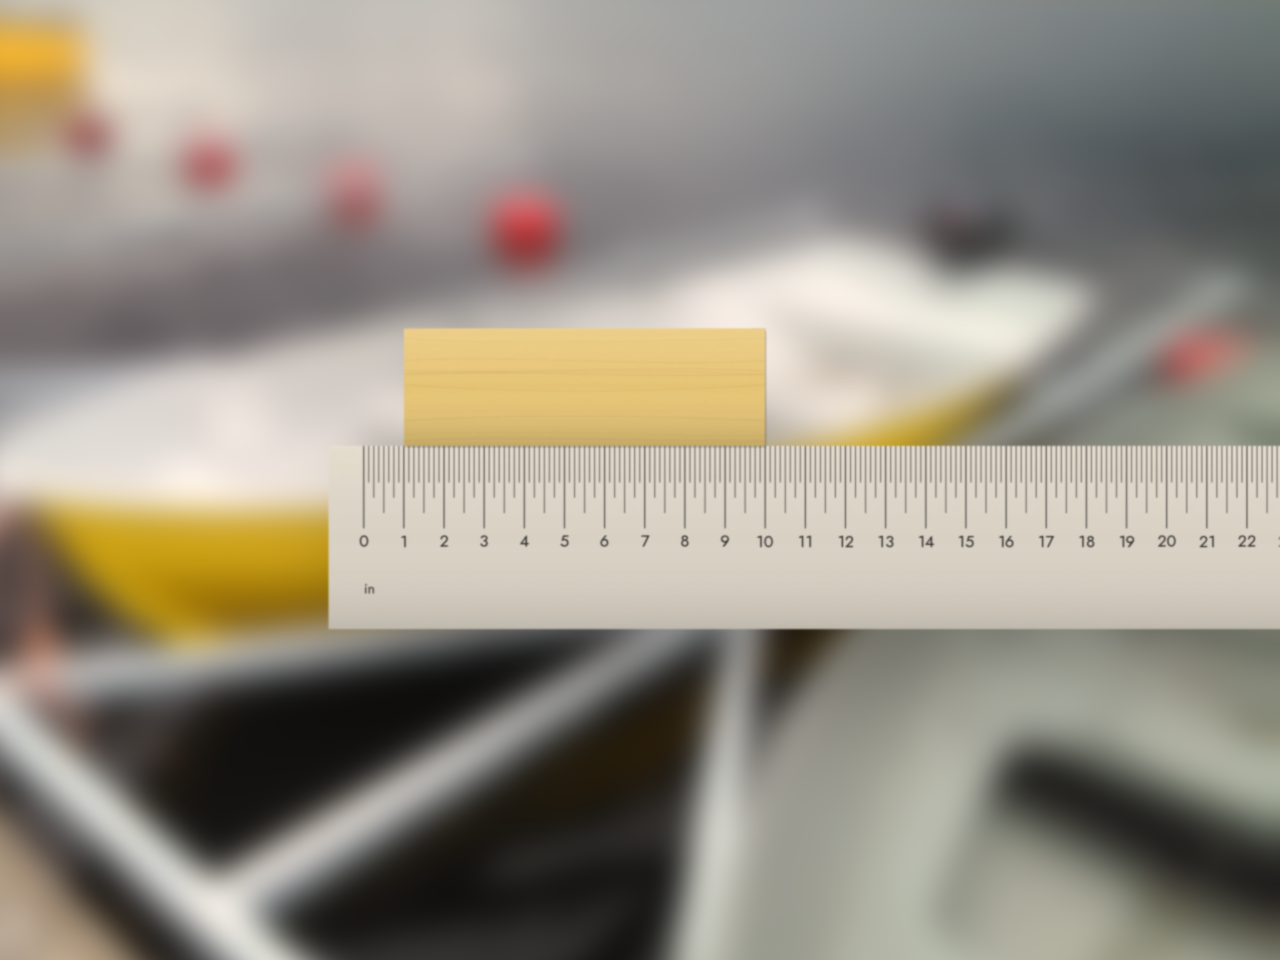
9
